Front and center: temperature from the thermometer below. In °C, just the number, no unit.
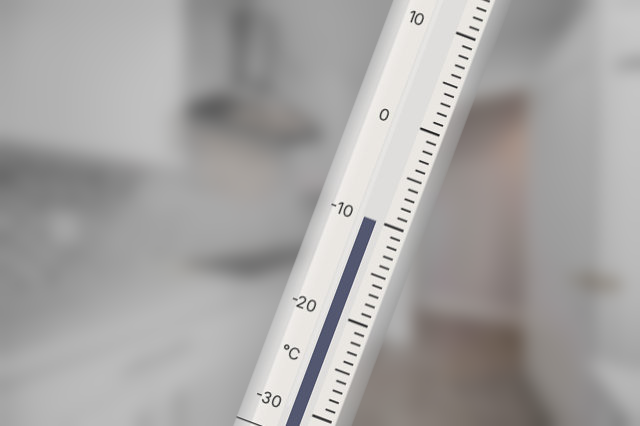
-10
